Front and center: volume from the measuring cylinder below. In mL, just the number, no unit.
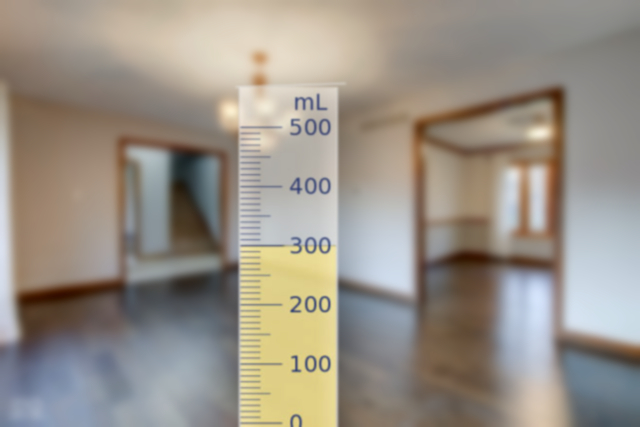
300
